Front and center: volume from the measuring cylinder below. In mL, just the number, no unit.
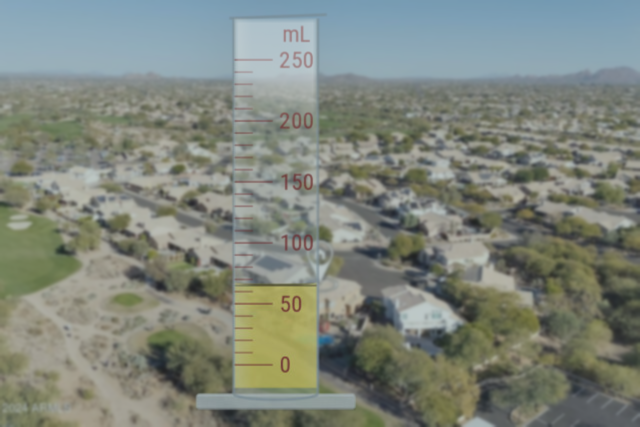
65
